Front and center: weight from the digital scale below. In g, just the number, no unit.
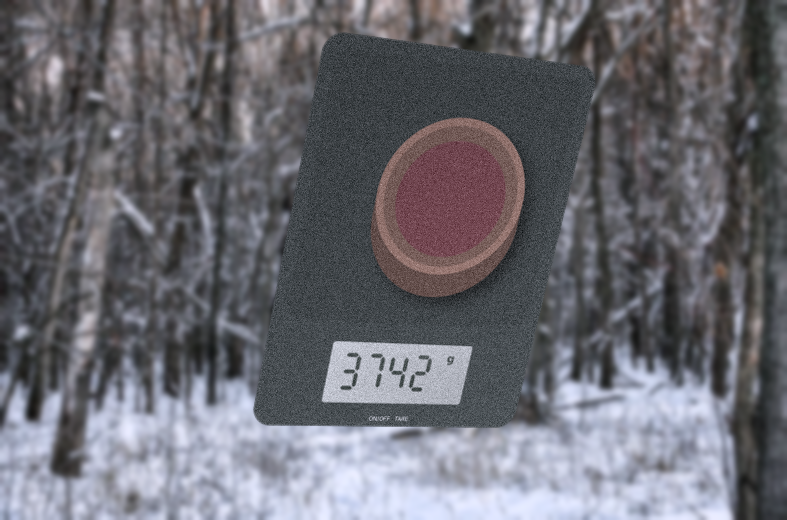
3742
